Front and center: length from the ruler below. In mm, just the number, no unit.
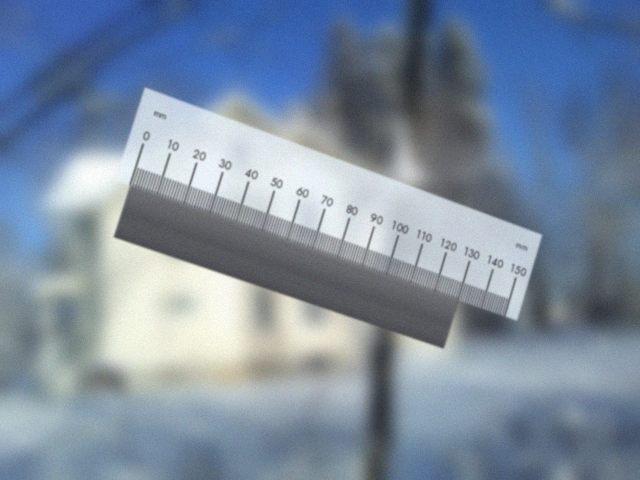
130
